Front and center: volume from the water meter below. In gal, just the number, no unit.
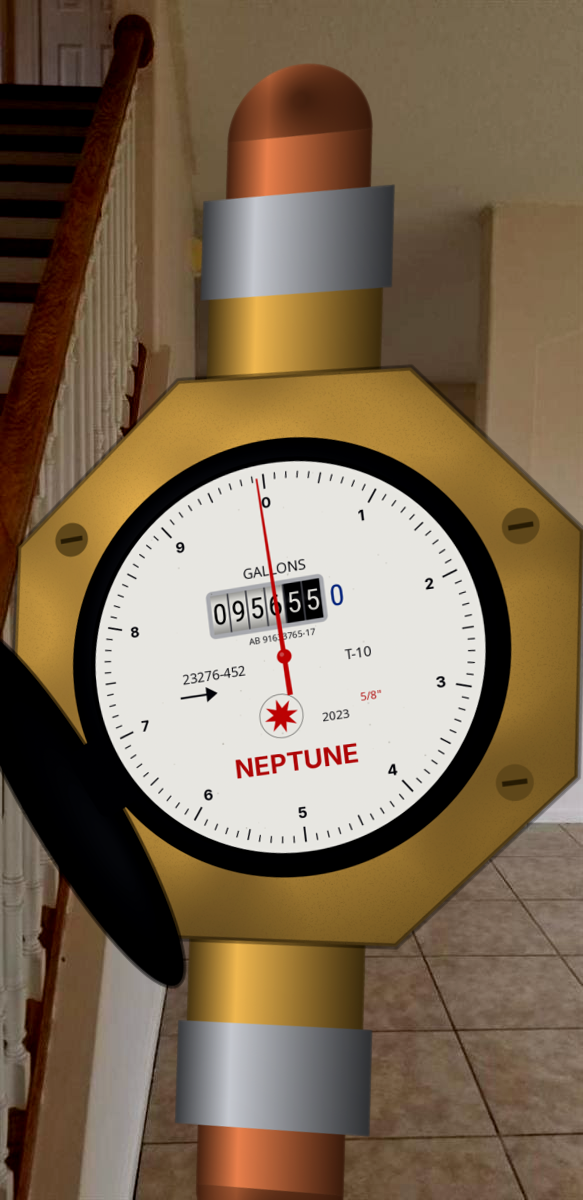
956549.9
